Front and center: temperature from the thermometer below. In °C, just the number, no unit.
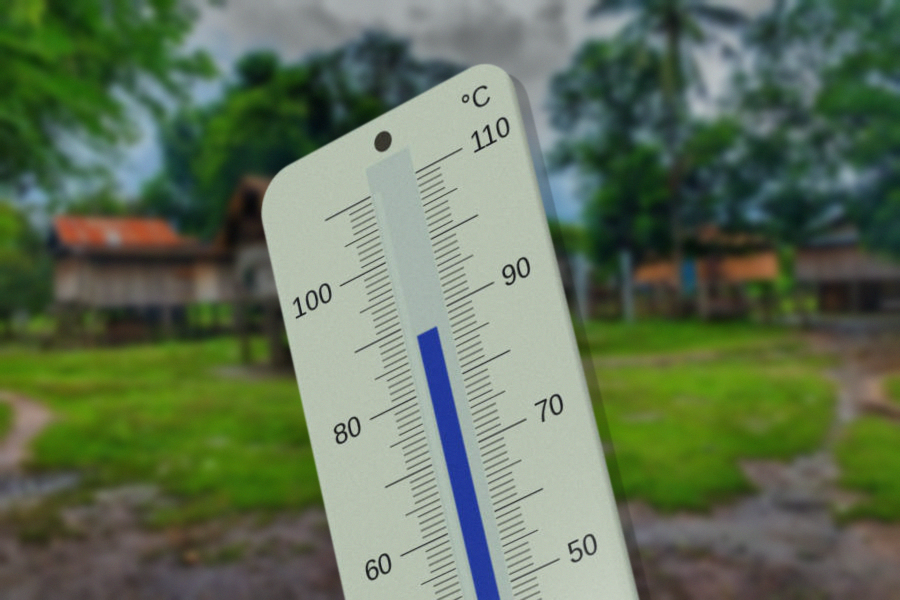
88
